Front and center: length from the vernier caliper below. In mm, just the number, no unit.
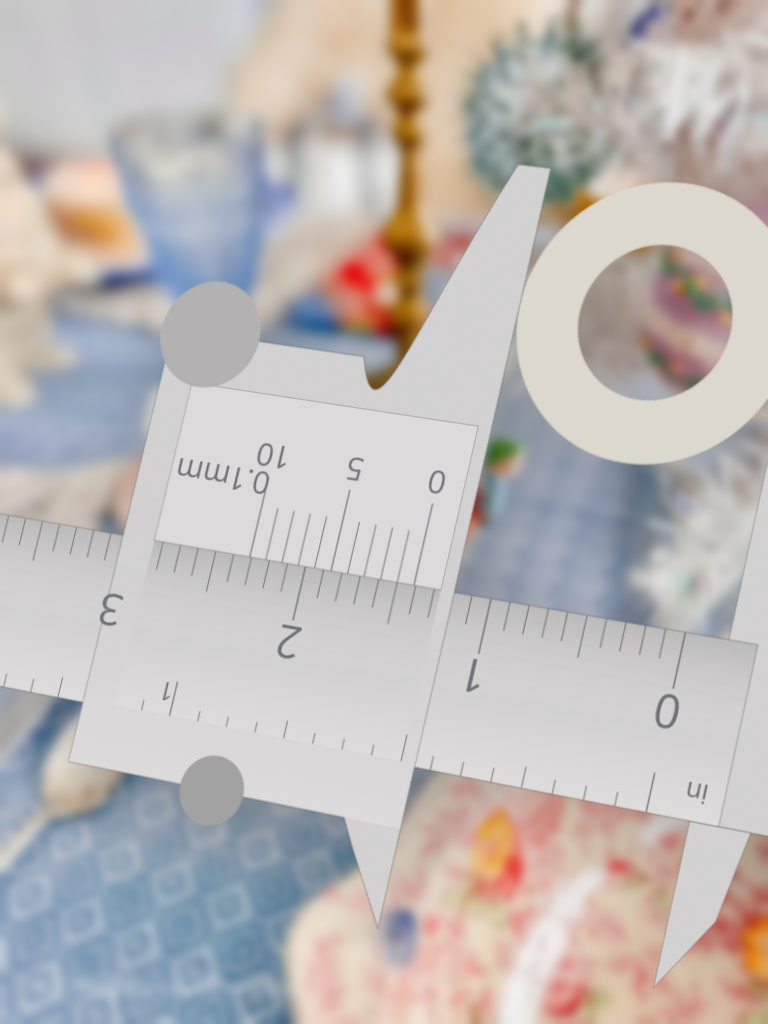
14.1
